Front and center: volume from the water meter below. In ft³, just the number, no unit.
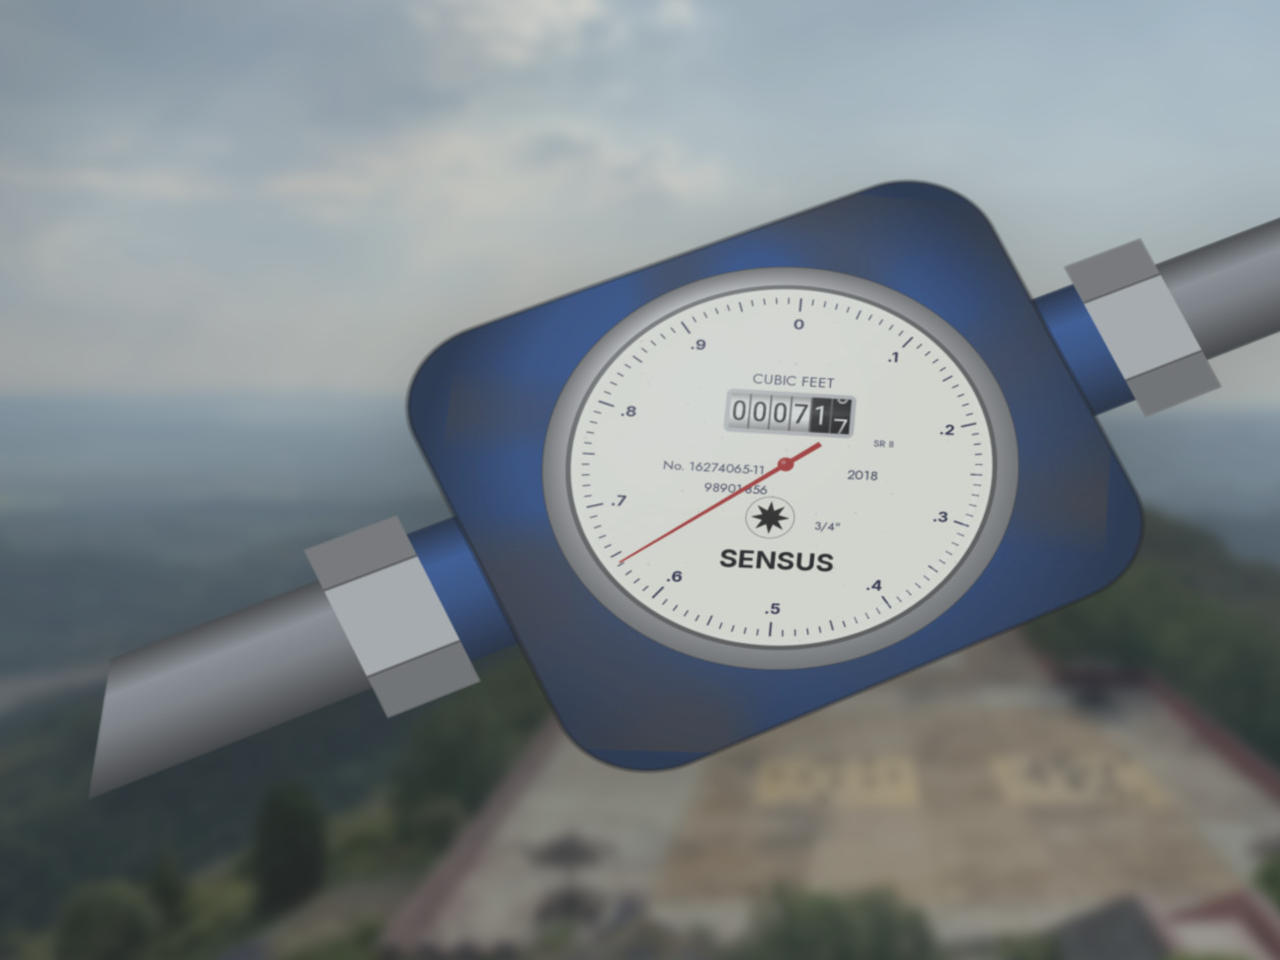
716.64
